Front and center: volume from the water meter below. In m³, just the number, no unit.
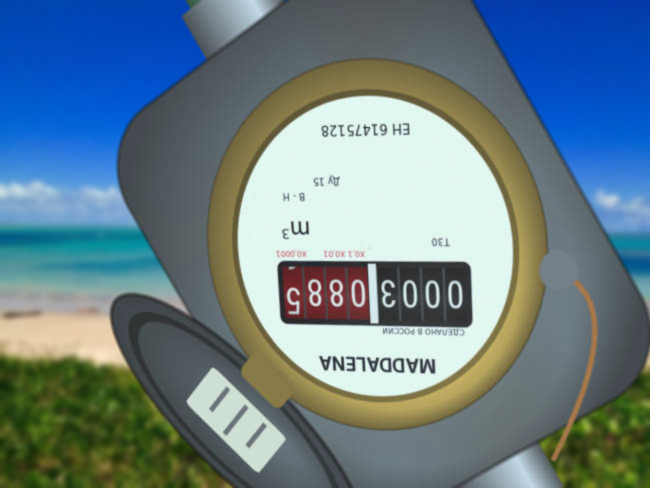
3.0885
